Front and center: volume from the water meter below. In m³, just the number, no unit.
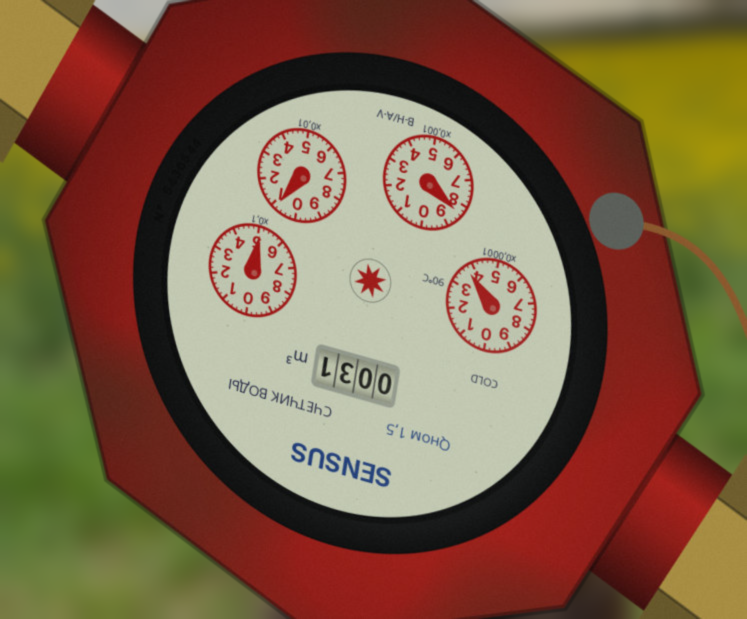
31.5083
